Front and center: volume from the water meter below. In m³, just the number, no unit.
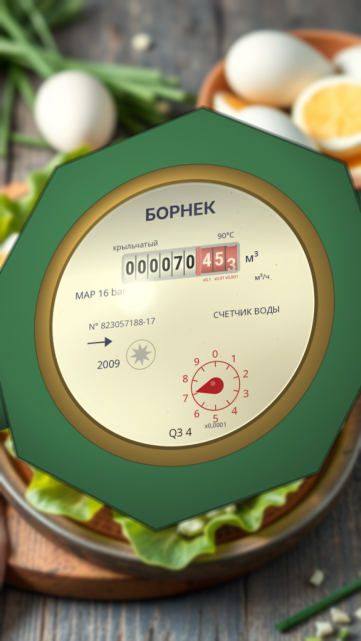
70.4527
